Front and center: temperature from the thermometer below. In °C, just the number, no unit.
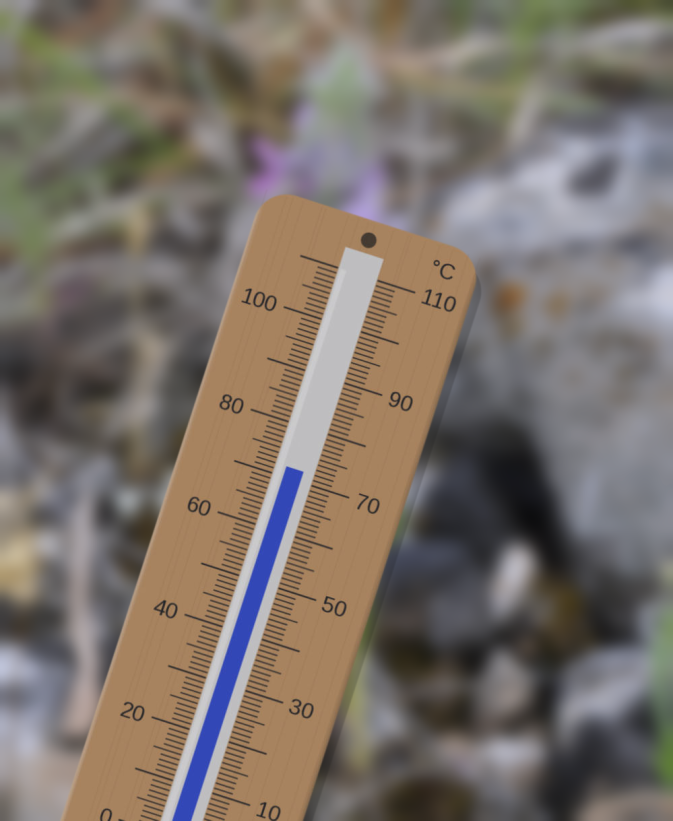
72
